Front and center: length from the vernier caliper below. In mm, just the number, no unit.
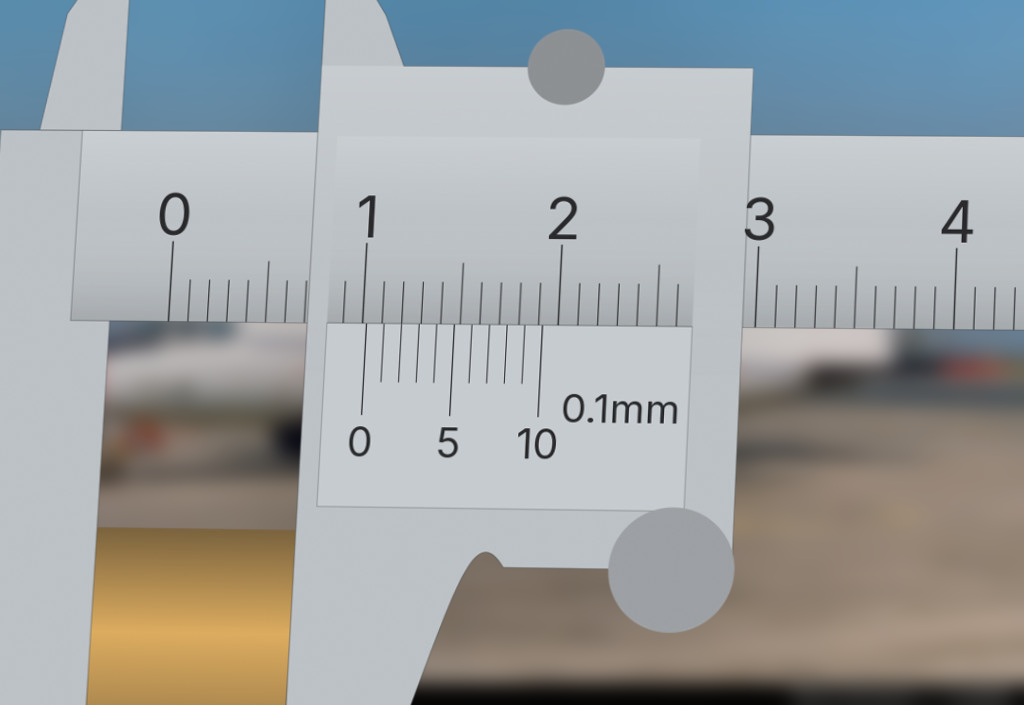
10.2
